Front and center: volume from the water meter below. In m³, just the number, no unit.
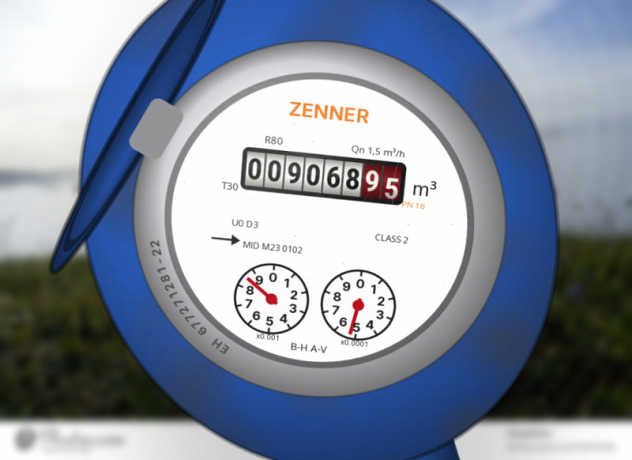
9068.9485
